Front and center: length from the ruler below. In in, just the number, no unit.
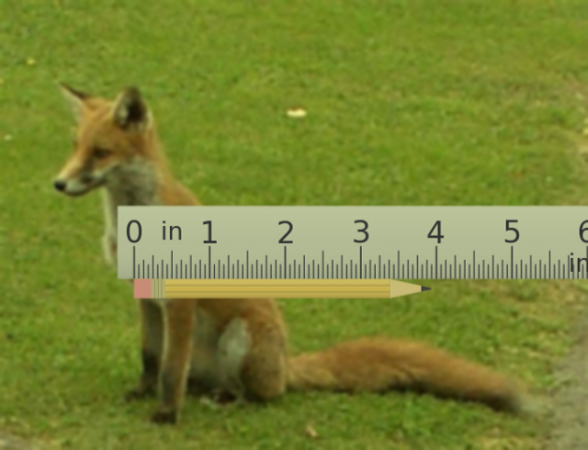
3.9375
